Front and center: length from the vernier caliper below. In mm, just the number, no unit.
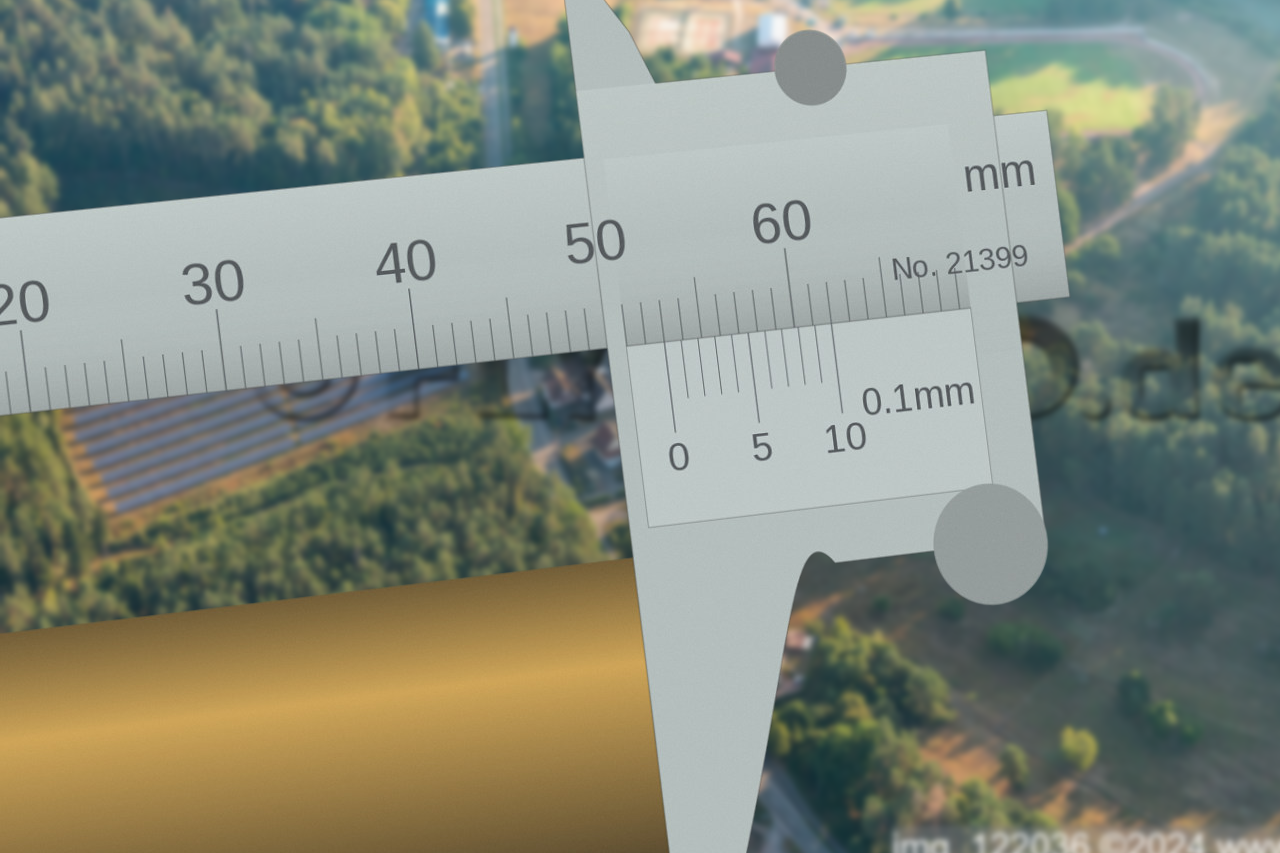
53.0
